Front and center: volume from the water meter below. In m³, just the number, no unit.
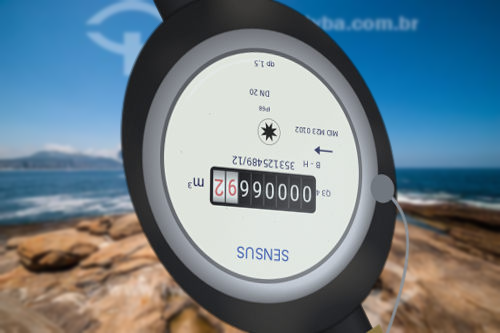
66.92
